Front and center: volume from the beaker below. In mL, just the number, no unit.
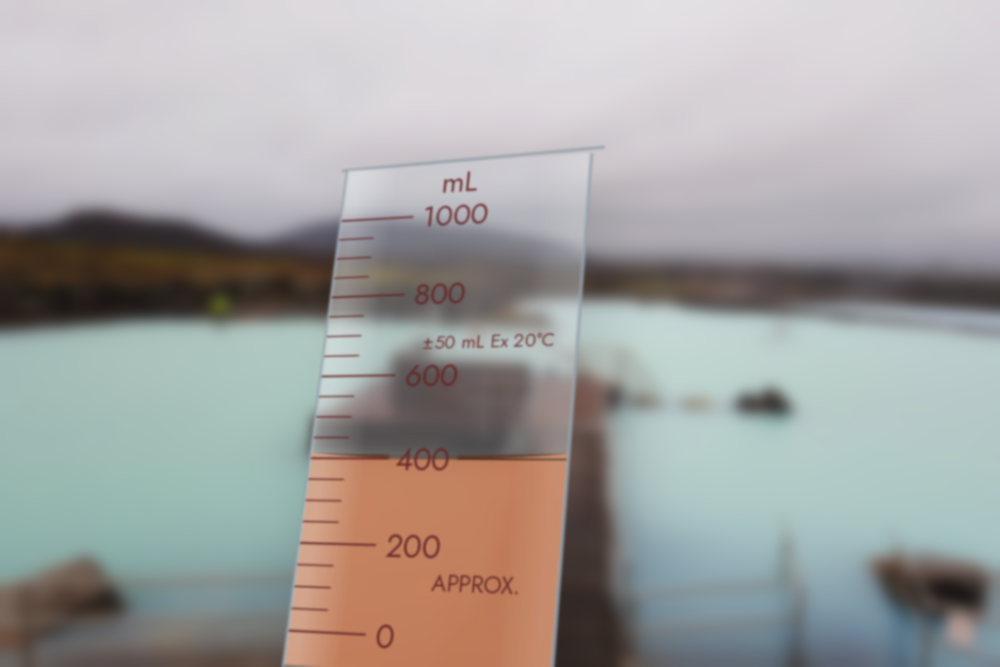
400
